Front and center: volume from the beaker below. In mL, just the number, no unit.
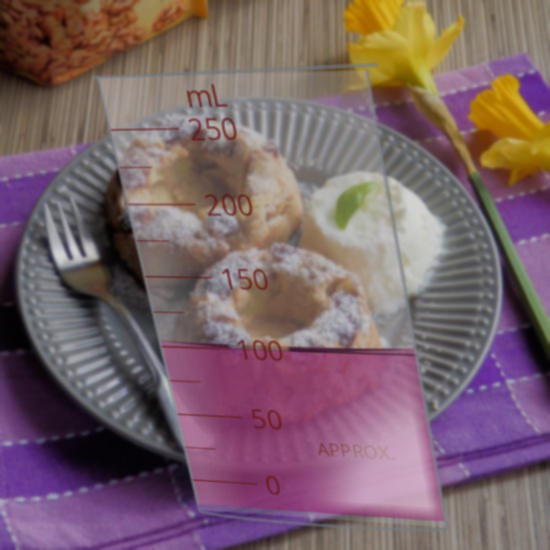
100
